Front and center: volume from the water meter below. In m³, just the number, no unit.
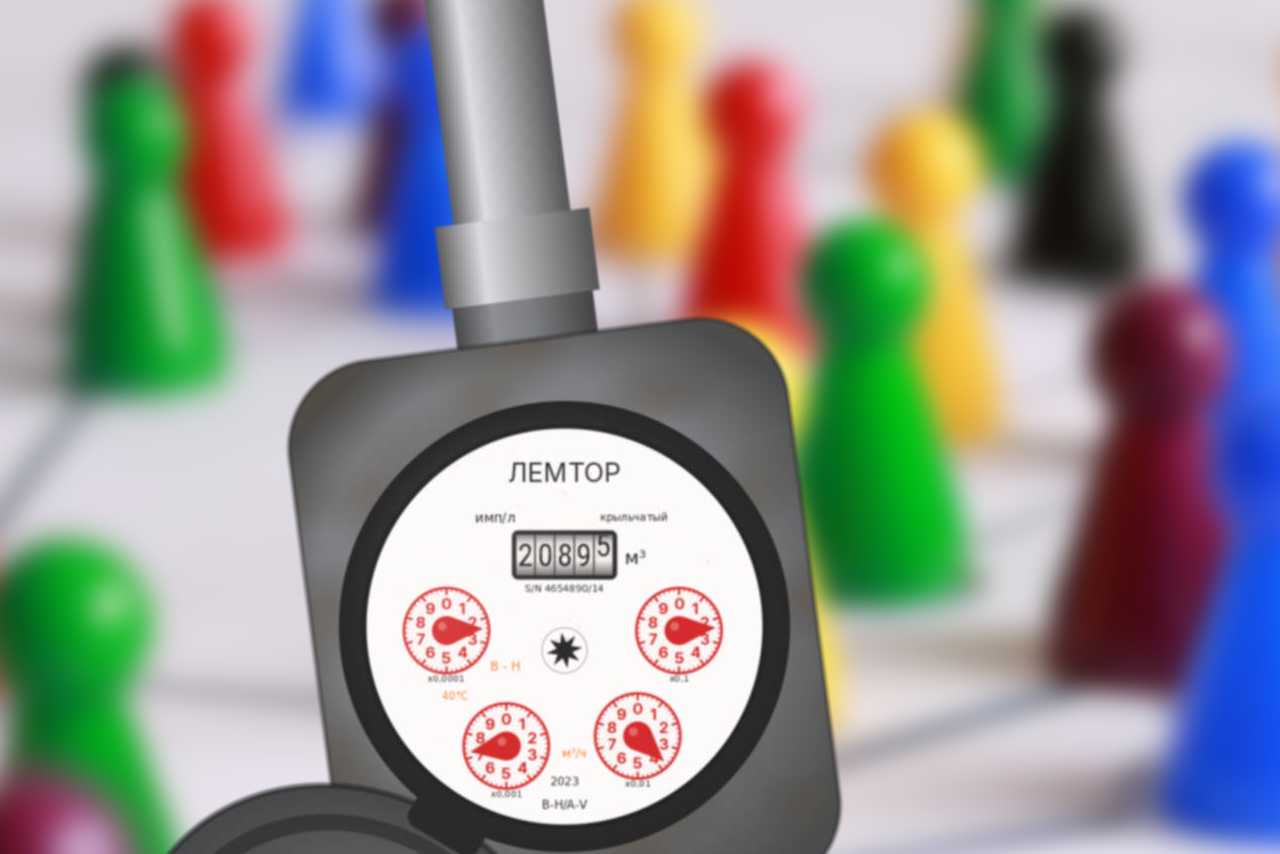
20895.2372
